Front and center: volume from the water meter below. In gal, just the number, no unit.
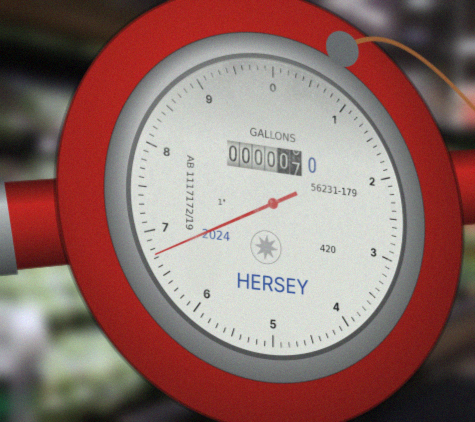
66.7
